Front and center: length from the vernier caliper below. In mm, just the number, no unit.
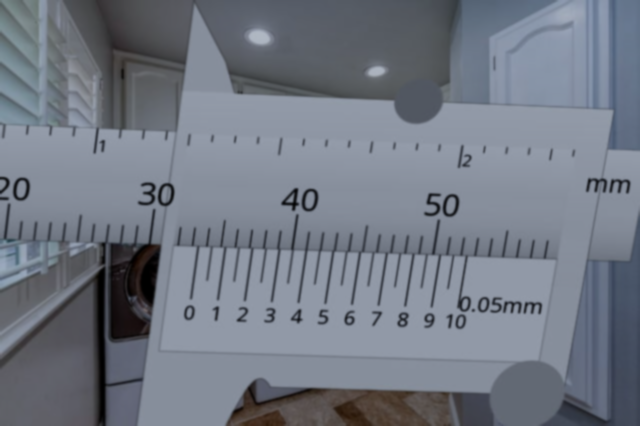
33.4
